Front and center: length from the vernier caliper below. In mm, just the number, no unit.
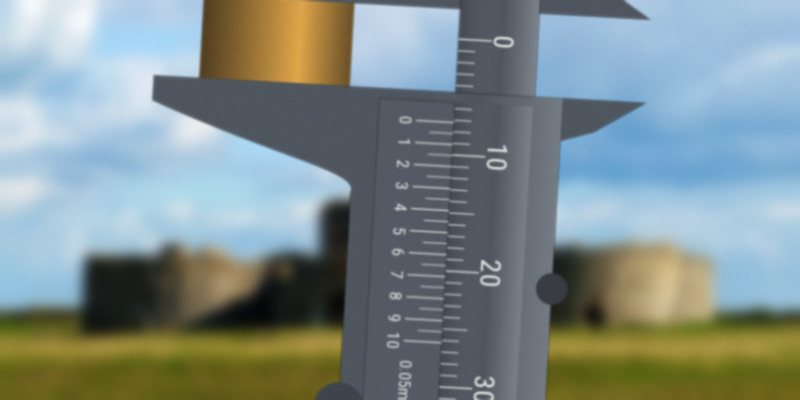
7.2
